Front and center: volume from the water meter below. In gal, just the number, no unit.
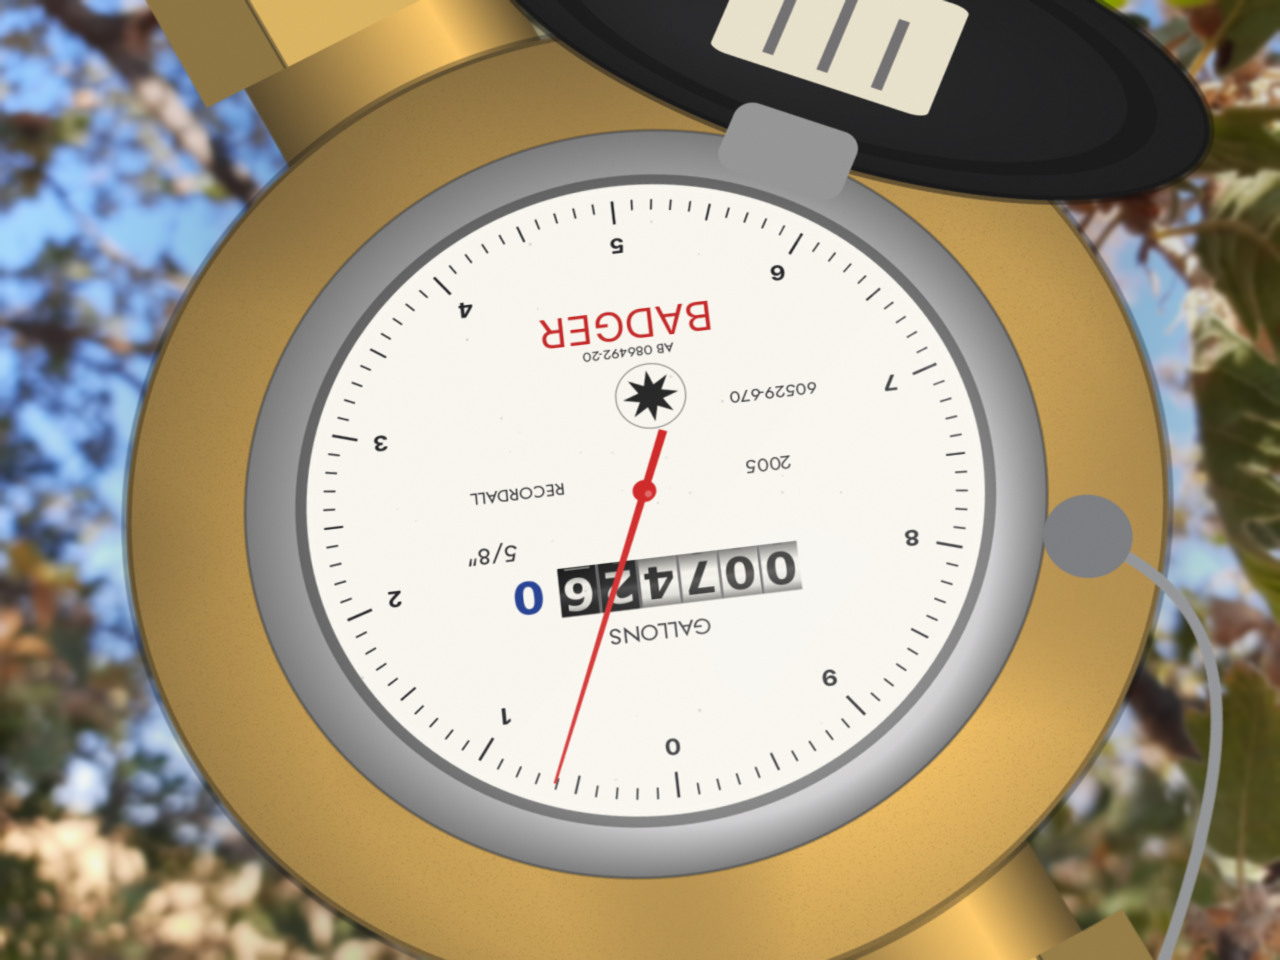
74260.6
